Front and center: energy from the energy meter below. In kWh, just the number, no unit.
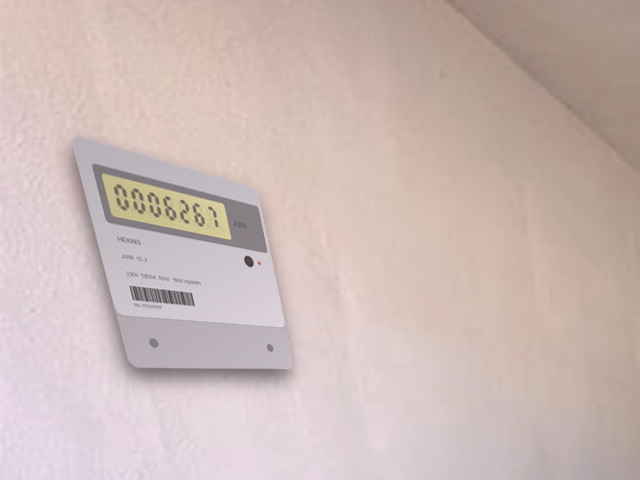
6267
